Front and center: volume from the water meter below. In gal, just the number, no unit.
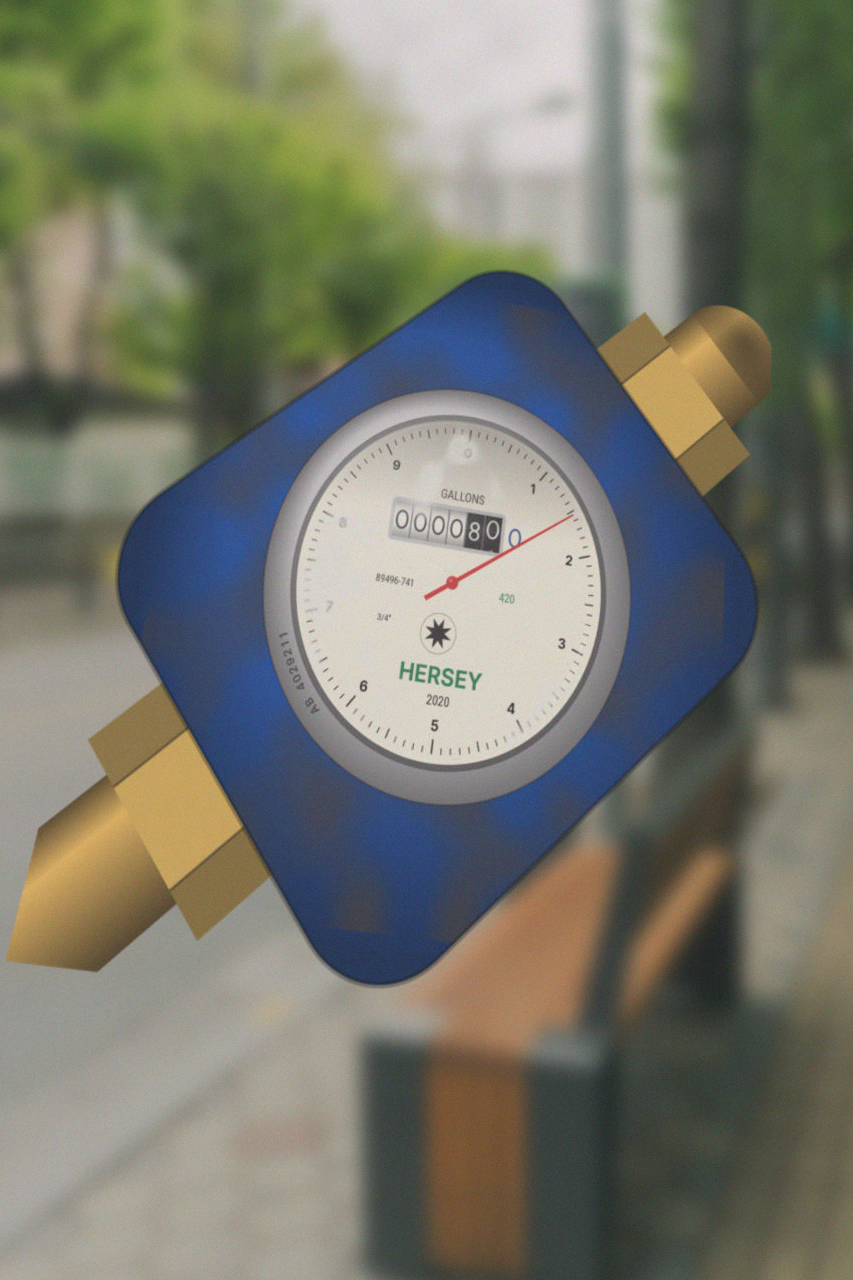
801.5
